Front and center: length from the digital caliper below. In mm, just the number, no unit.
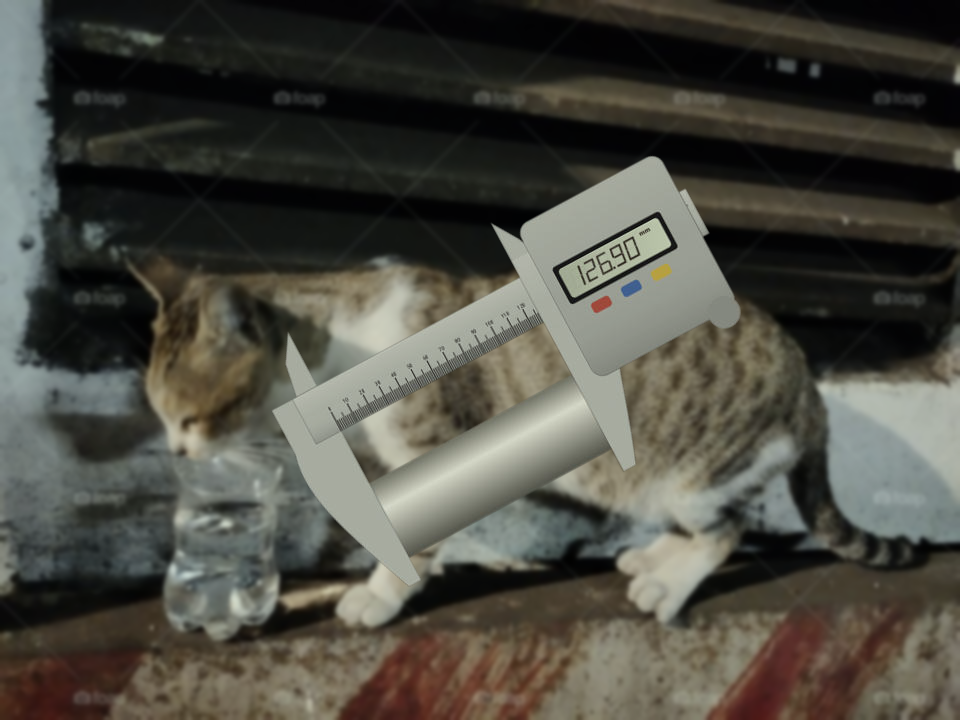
126.90
